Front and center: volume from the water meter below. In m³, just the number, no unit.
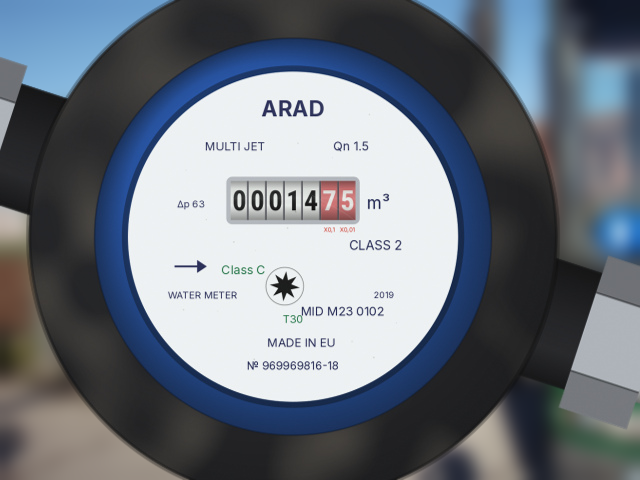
14.75
